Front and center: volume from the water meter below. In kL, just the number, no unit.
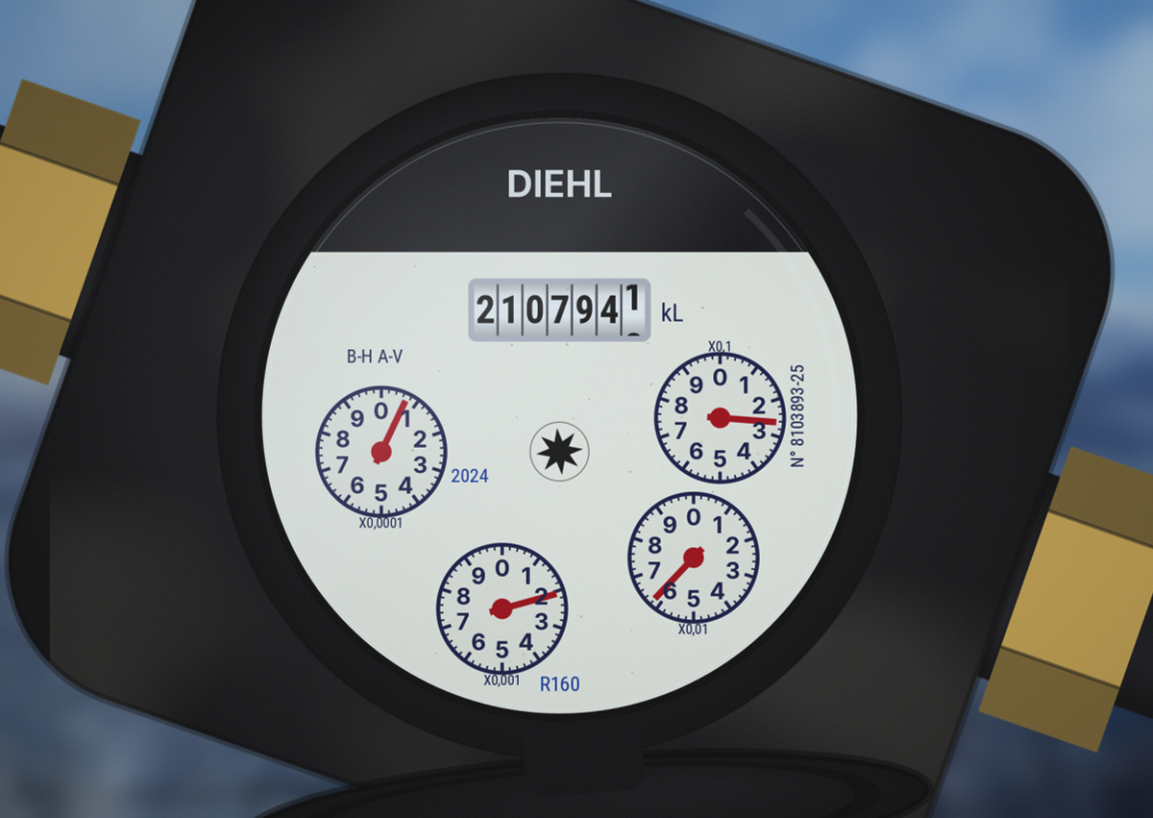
2107941.2620
